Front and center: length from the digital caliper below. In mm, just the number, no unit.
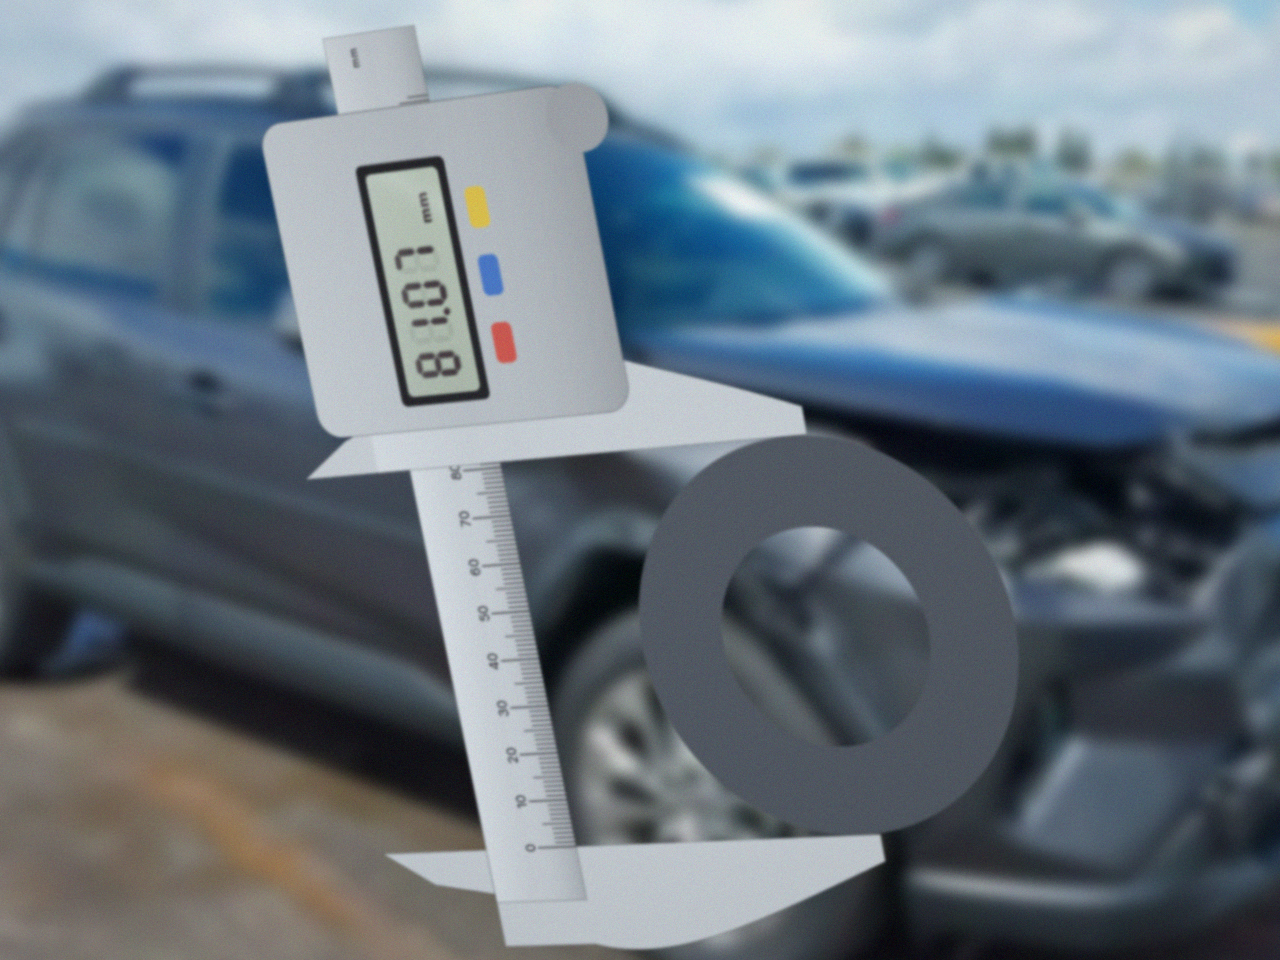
81.07
